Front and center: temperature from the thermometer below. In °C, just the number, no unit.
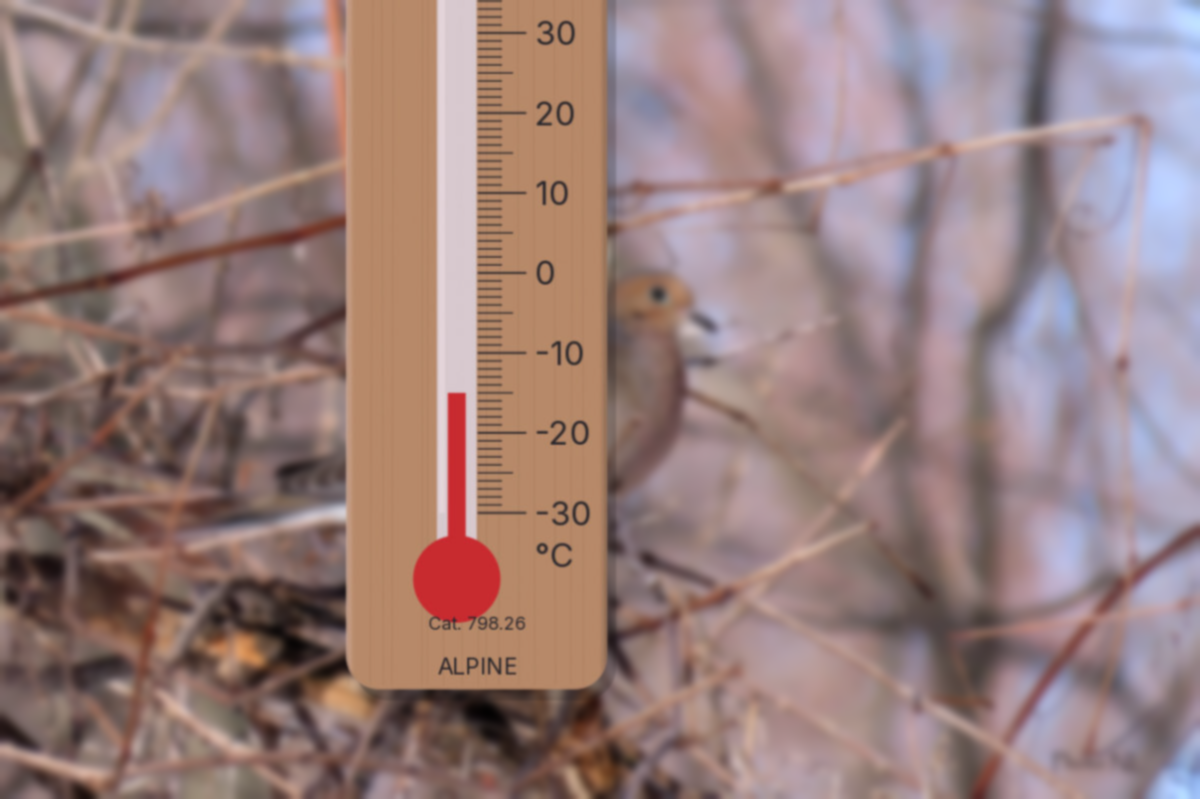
-15
